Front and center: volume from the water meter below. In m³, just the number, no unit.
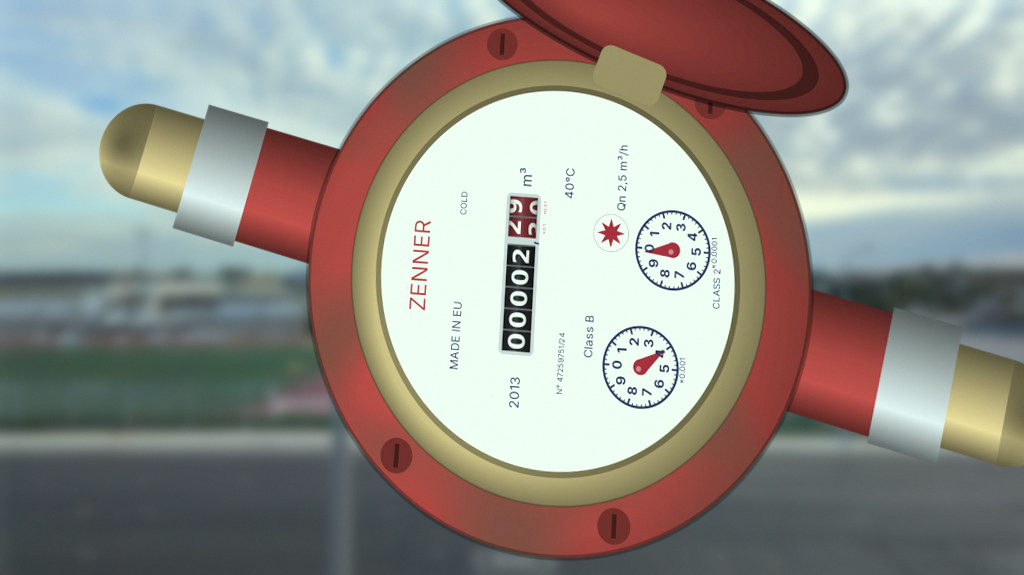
2.2939
